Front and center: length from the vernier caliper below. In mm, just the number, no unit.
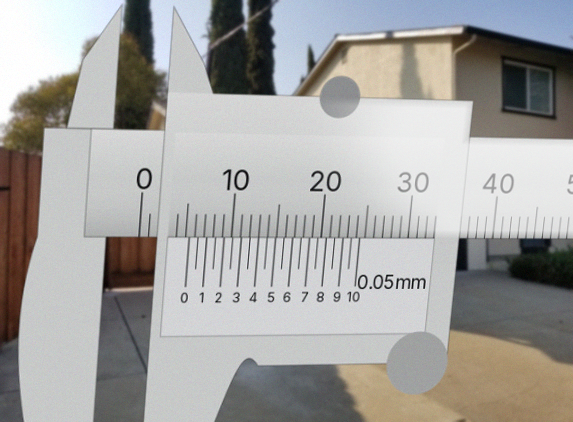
5.4
